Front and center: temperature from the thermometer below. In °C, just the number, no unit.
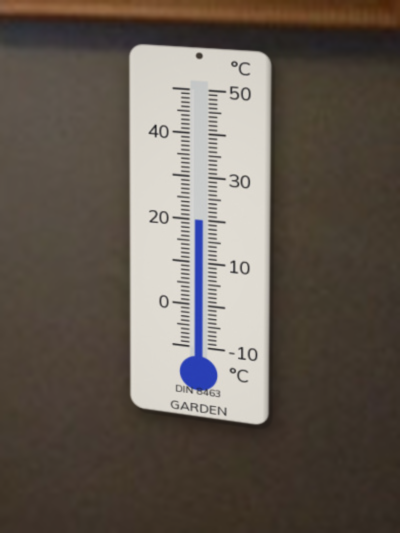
20
